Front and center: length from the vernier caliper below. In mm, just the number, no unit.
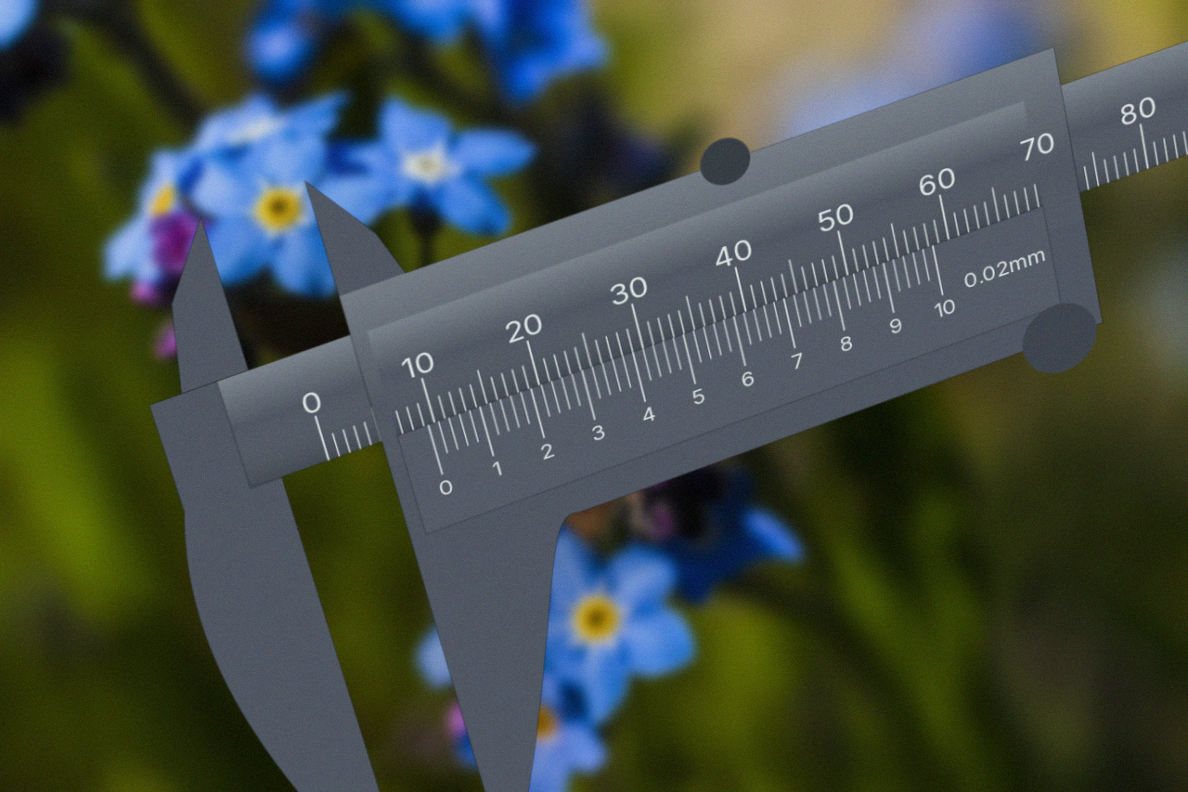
9.4
